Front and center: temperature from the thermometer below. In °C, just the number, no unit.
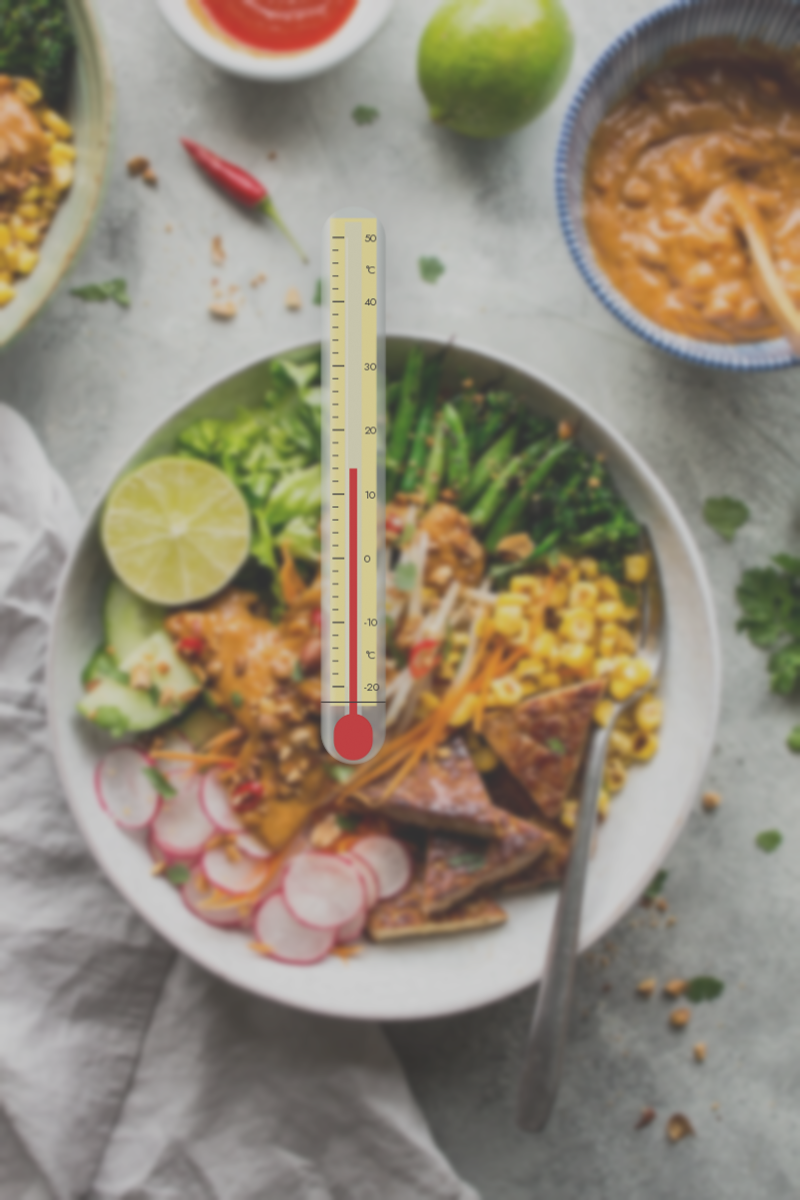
14
